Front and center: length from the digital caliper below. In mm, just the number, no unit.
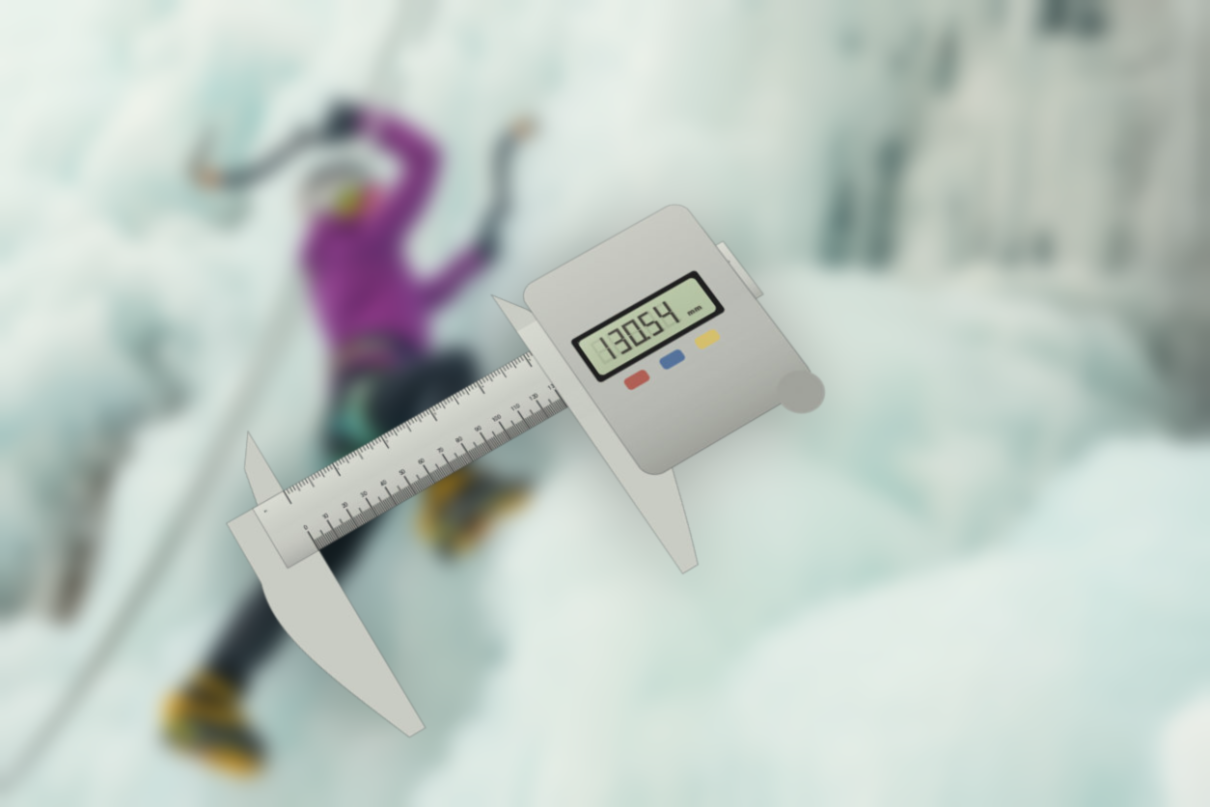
130.54
